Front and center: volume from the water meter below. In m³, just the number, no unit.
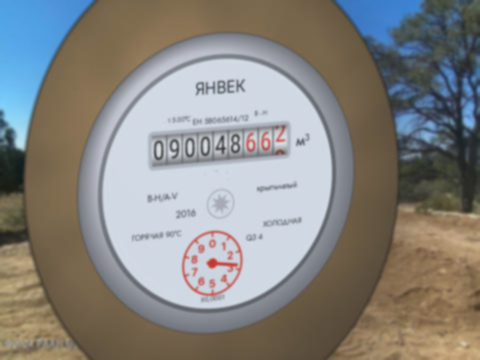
90048.6622
